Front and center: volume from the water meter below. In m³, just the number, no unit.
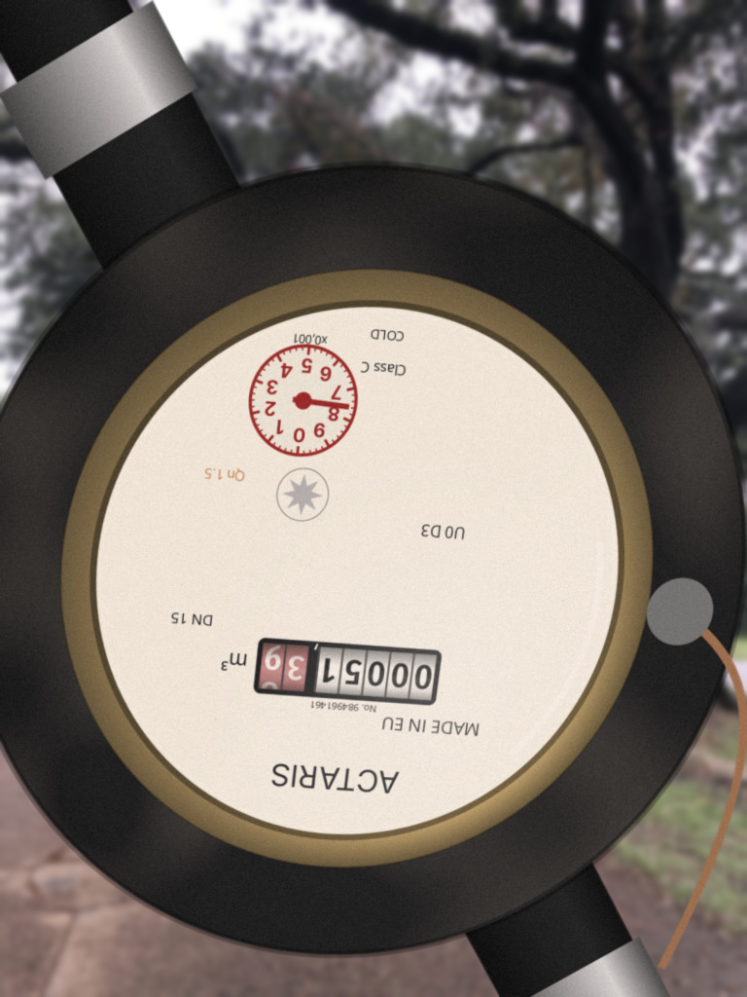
51.387
